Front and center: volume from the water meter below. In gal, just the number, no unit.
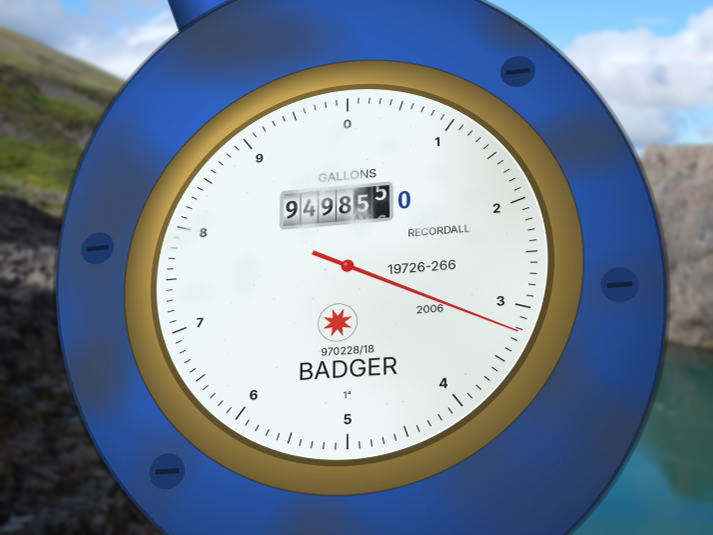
9498553.2
